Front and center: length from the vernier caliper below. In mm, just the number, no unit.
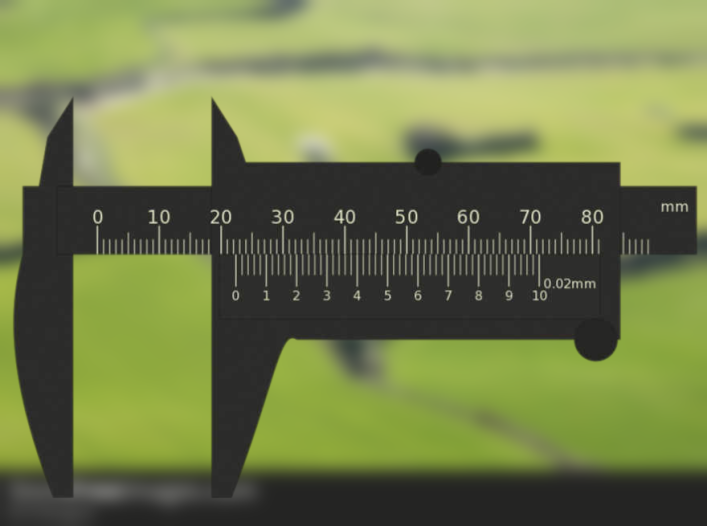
22.4
